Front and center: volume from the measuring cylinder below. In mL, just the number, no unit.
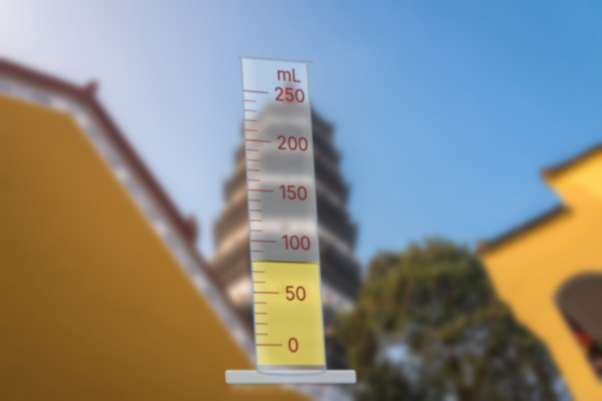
80
